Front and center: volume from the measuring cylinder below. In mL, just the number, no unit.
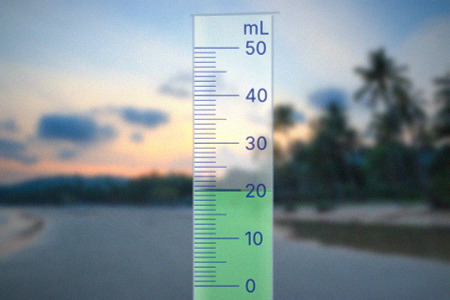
20
